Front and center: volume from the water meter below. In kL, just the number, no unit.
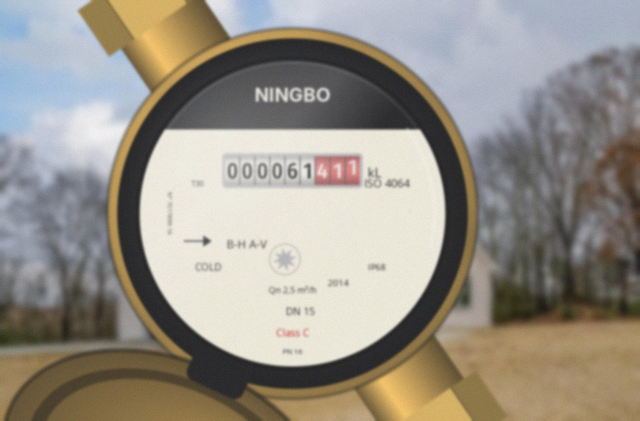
61.411
